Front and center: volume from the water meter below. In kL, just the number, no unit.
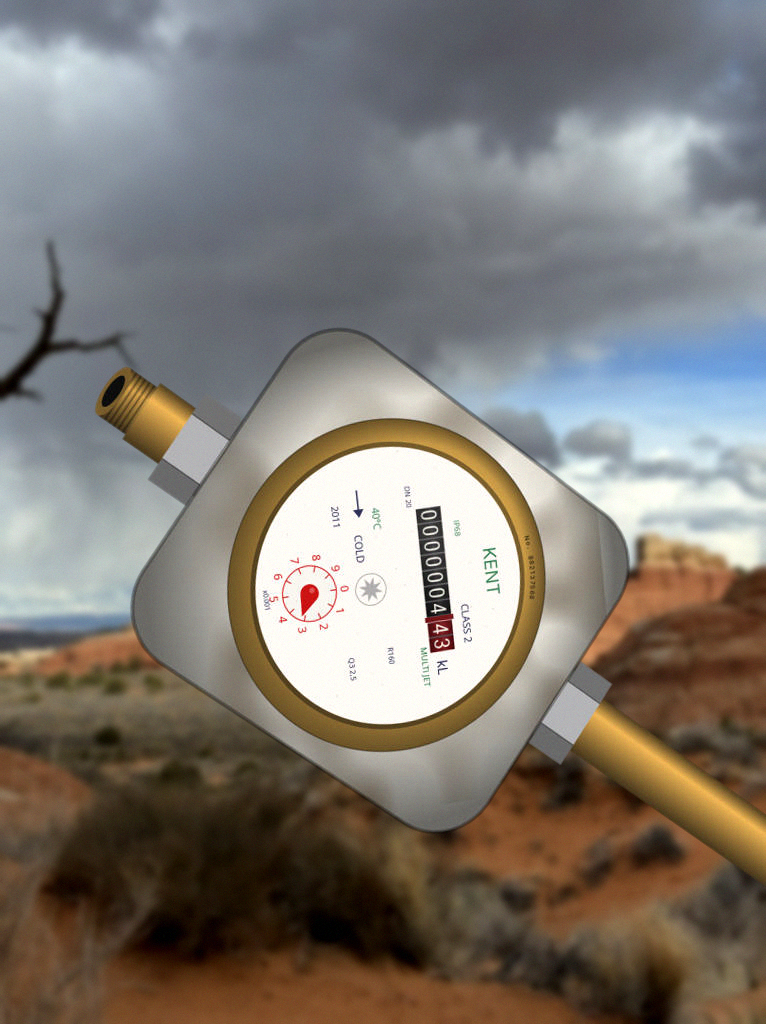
4.433
